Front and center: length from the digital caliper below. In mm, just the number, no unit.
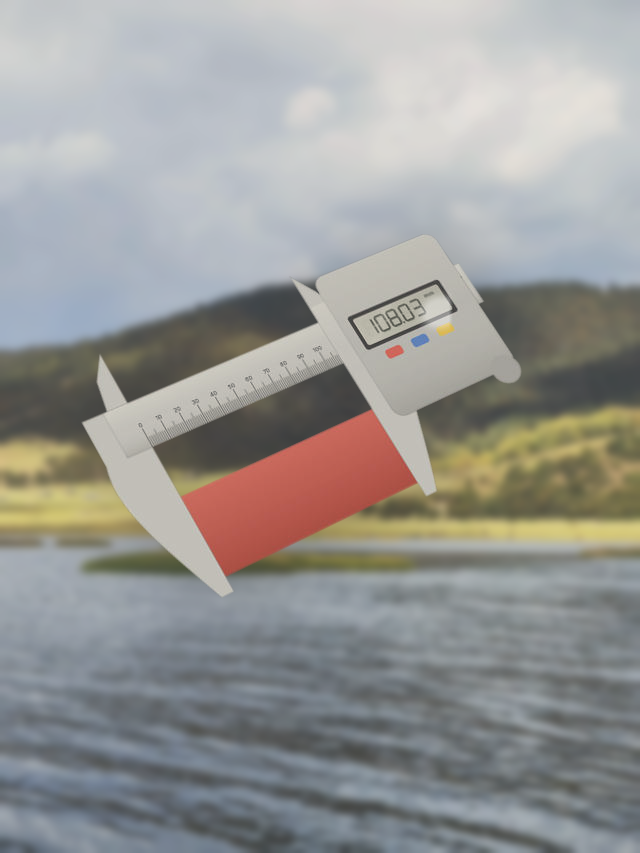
108.03
